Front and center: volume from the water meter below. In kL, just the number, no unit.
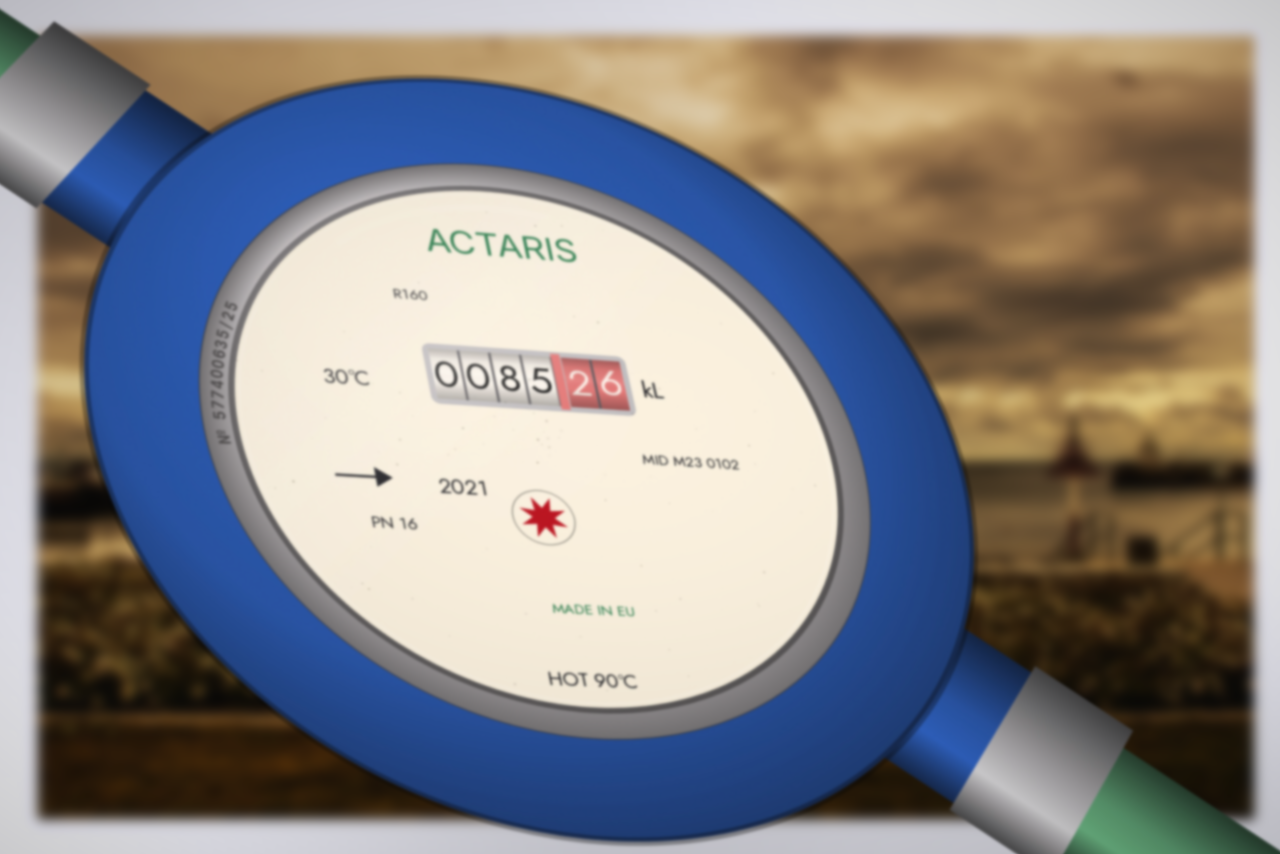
85.26
